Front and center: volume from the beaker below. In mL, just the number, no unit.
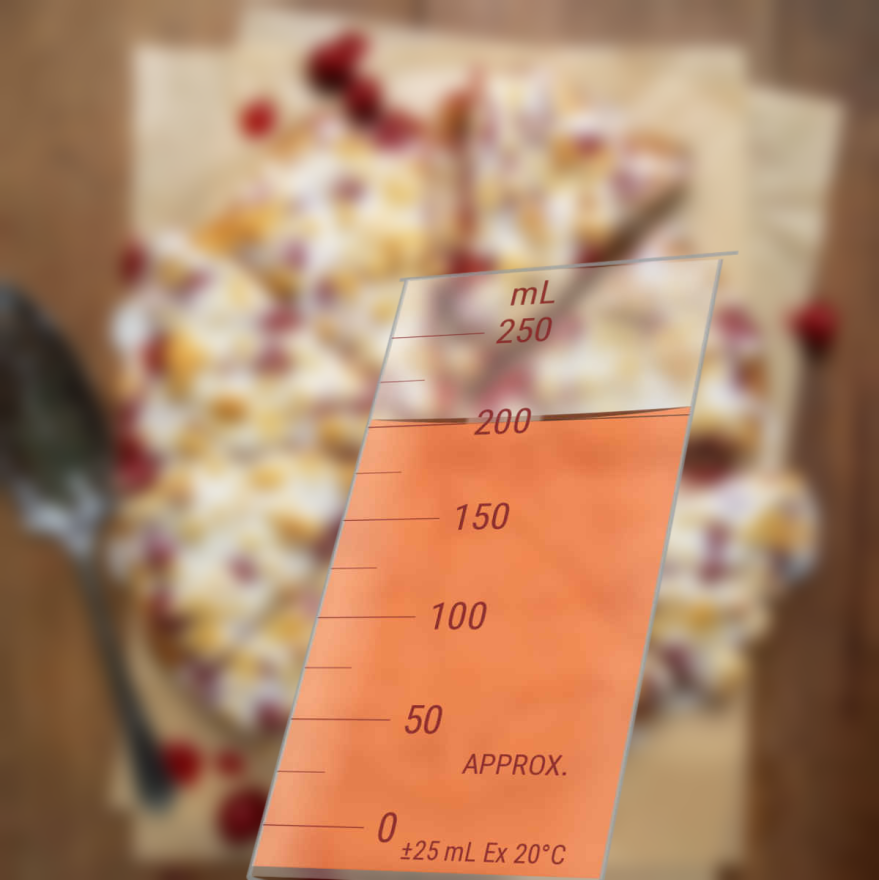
200
